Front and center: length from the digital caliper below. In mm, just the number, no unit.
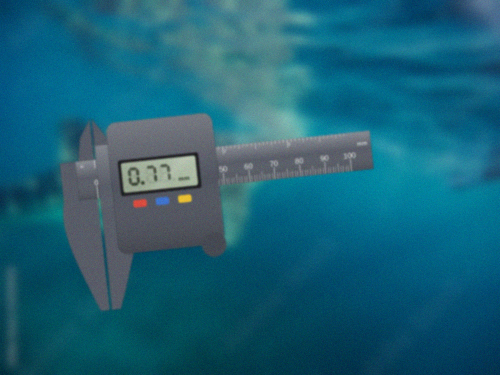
0.77
